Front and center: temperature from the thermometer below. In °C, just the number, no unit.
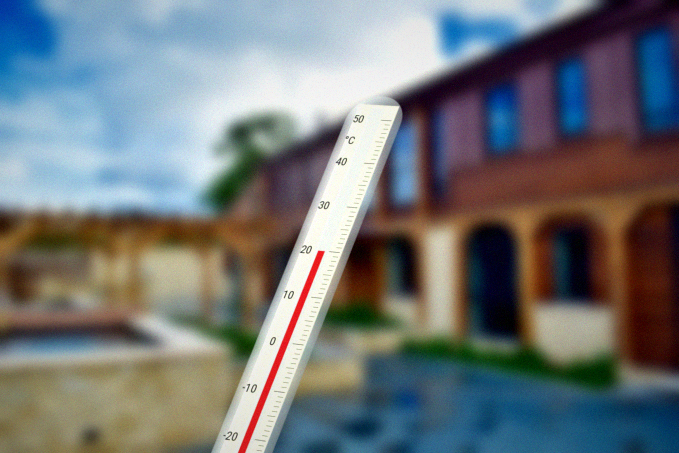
20
